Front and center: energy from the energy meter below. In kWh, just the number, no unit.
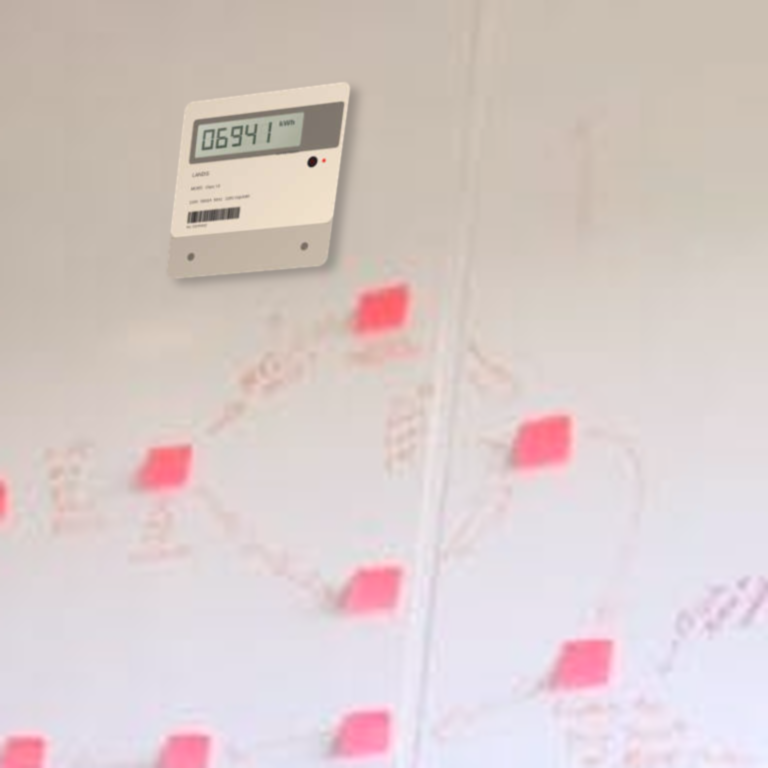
6941
